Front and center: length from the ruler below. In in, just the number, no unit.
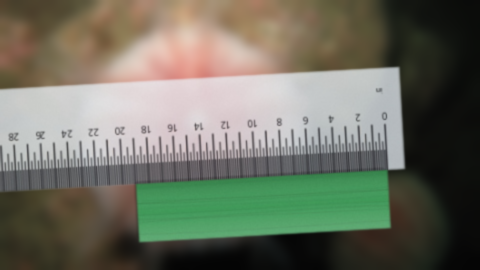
19
